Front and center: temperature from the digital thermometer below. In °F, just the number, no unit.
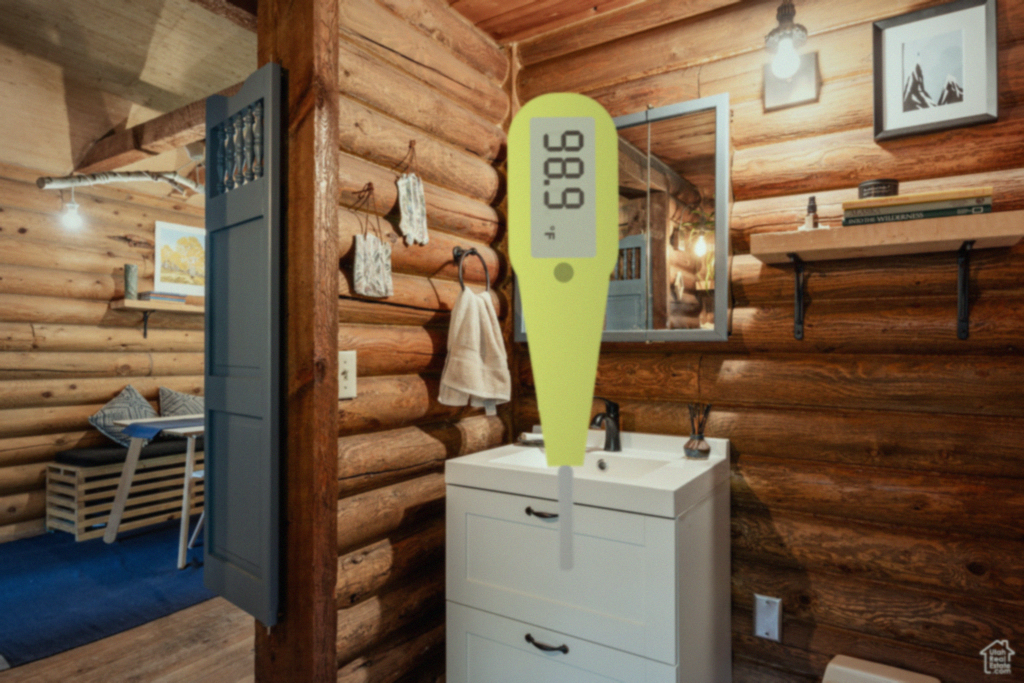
98.9
